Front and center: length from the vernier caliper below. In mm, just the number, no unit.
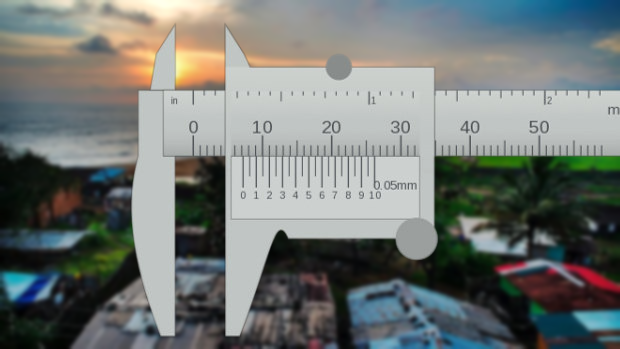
7.2
